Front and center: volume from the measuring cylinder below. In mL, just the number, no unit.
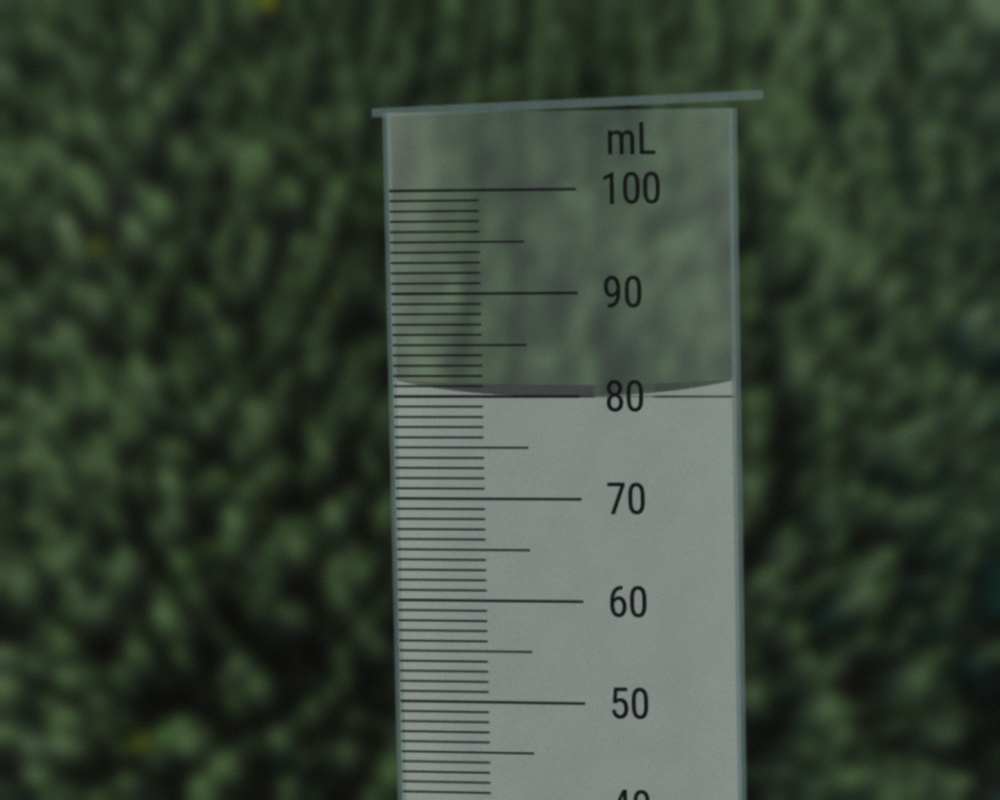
80
